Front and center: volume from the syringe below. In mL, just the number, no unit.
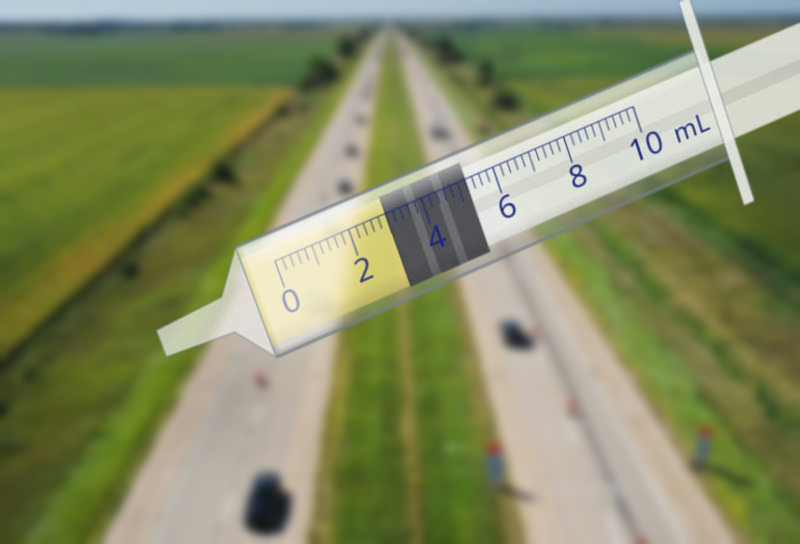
3
